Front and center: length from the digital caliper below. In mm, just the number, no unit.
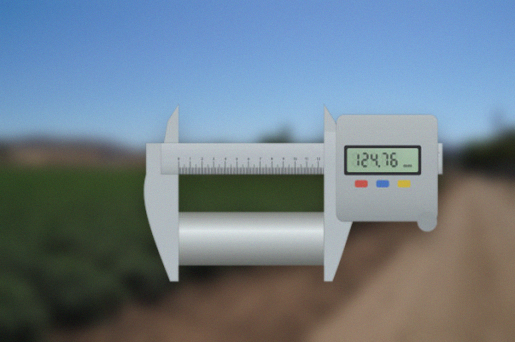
124.76
